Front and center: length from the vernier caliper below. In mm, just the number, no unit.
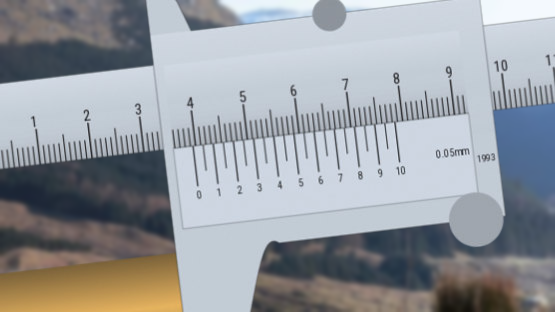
39.5
